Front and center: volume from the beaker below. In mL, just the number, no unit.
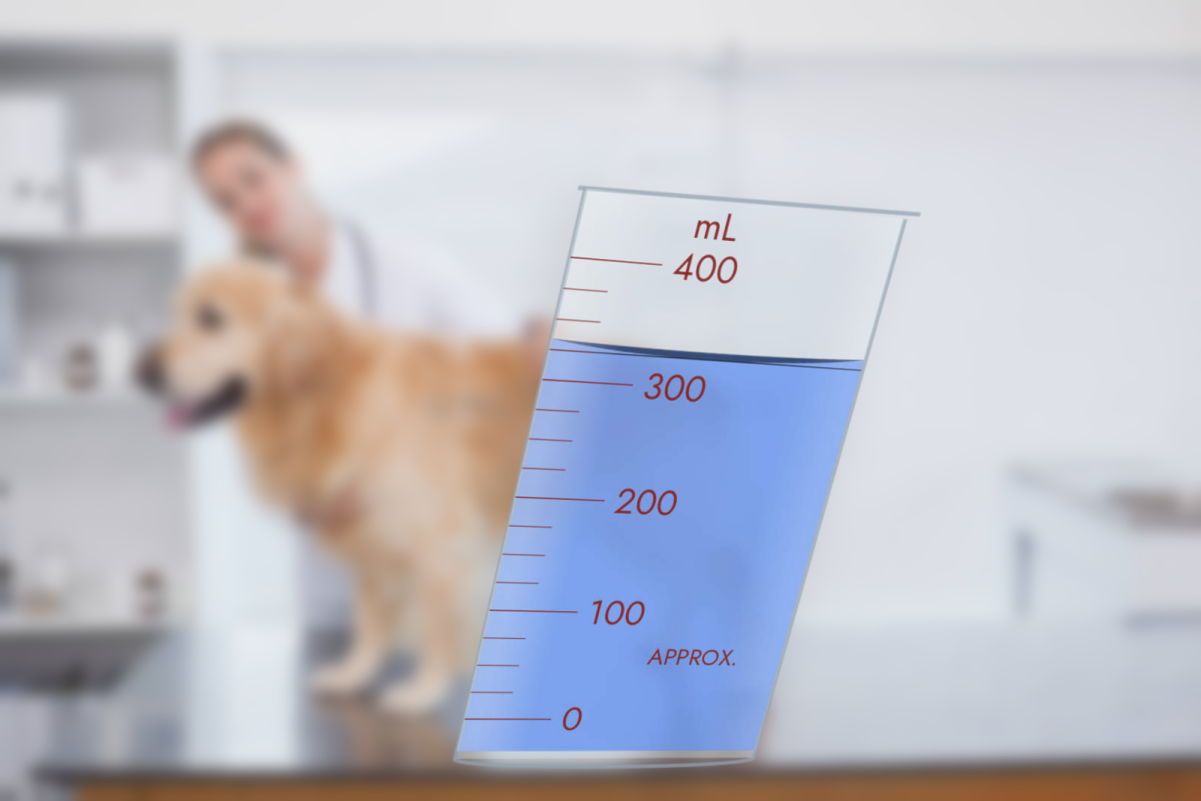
325
